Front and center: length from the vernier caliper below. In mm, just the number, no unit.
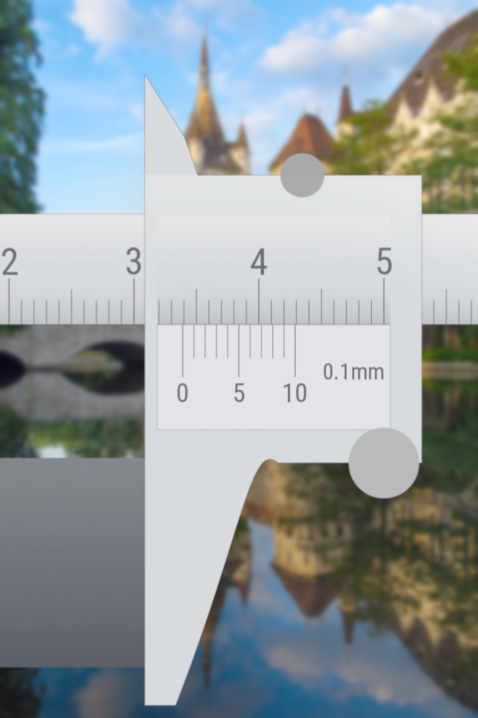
33.9
